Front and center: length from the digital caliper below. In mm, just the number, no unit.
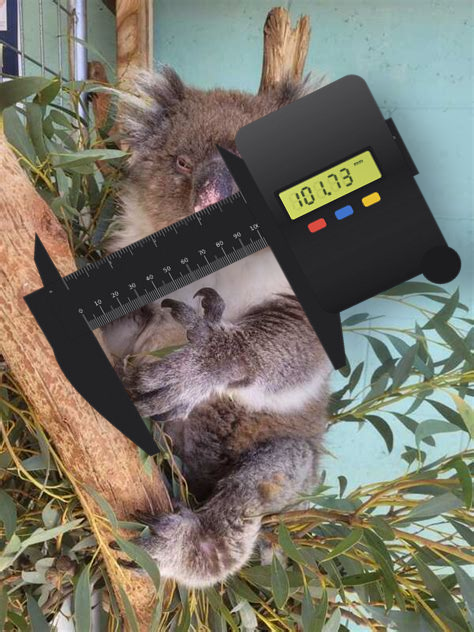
101.73
